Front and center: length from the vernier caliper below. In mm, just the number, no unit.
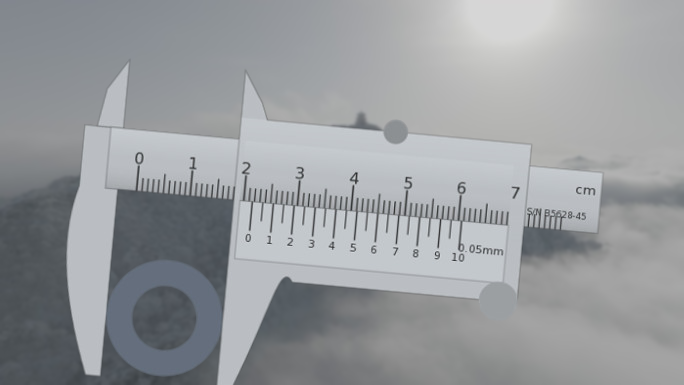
21.6
